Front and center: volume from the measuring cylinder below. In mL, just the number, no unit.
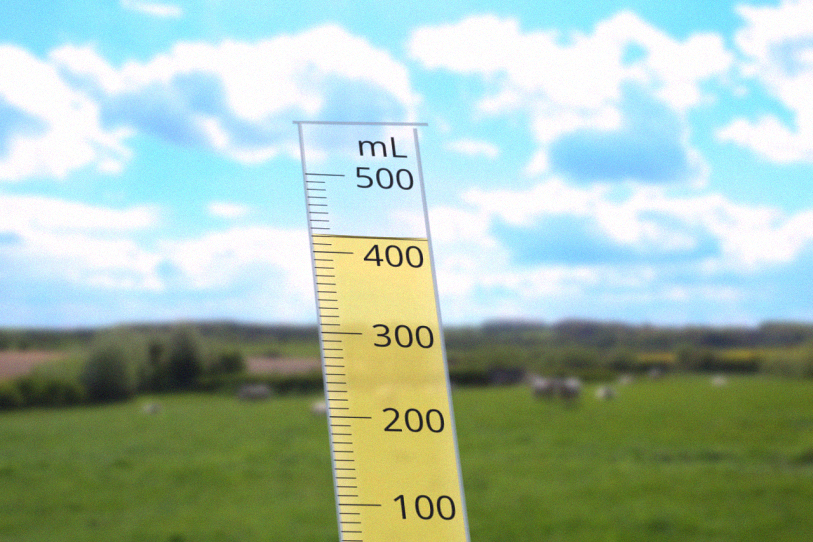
420
